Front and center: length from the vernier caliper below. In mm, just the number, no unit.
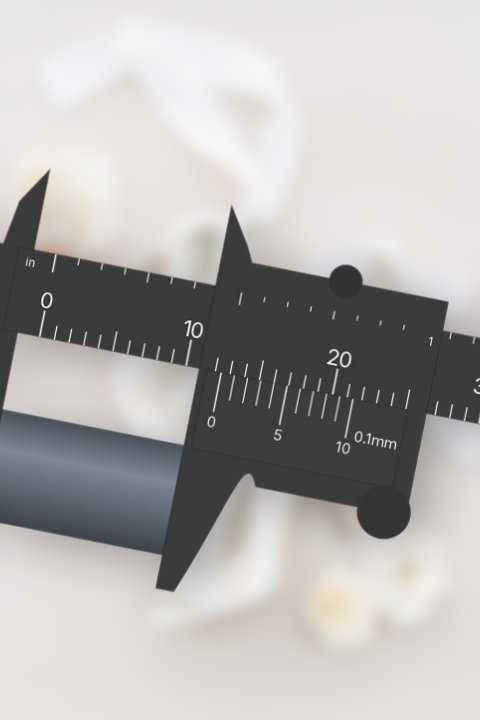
12.4
